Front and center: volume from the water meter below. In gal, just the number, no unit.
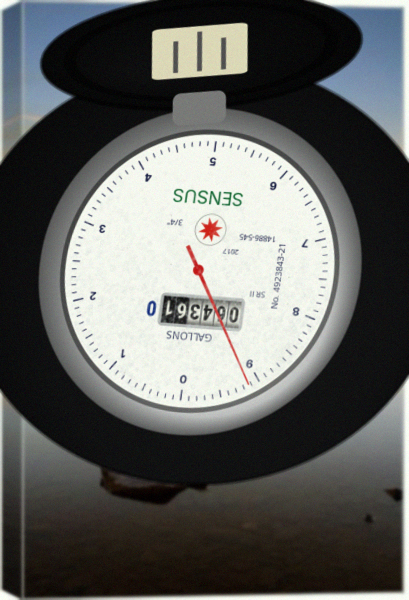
643609.1
